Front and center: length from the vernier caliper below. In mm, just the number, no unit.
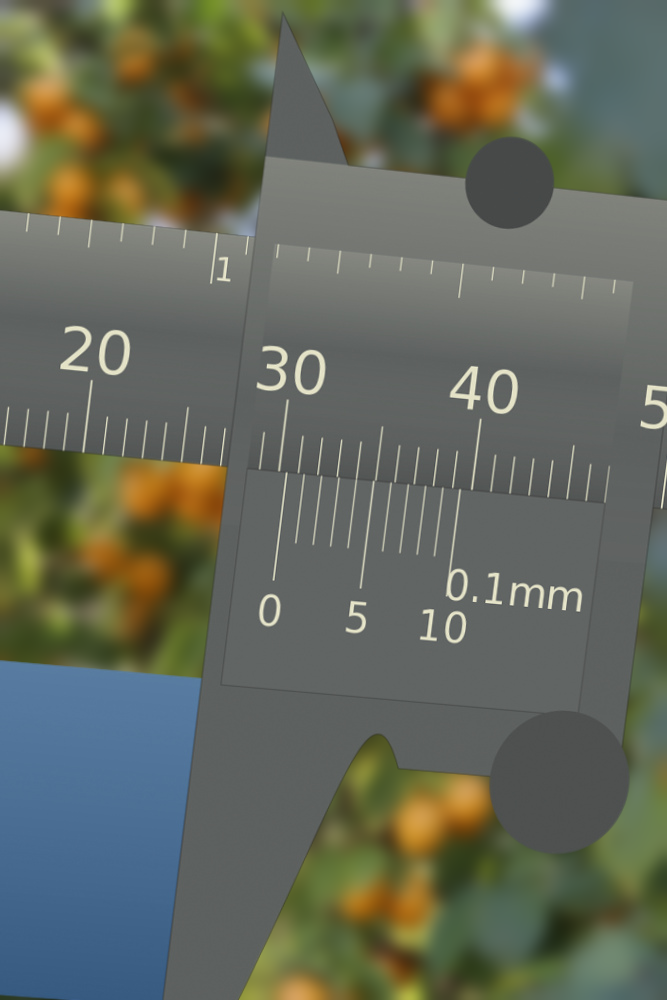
30.4
